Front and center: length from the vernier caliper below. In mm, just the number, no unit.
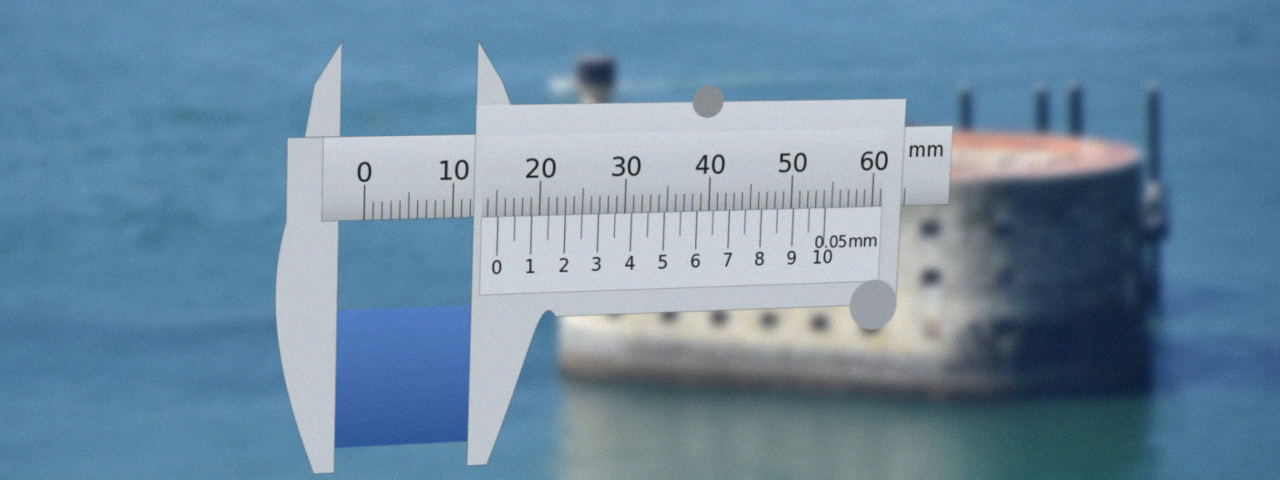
15.2
